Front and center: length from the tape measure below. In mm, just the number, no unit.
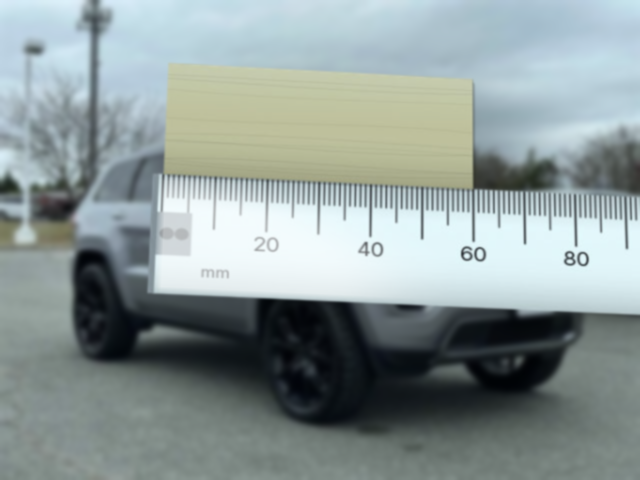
60
